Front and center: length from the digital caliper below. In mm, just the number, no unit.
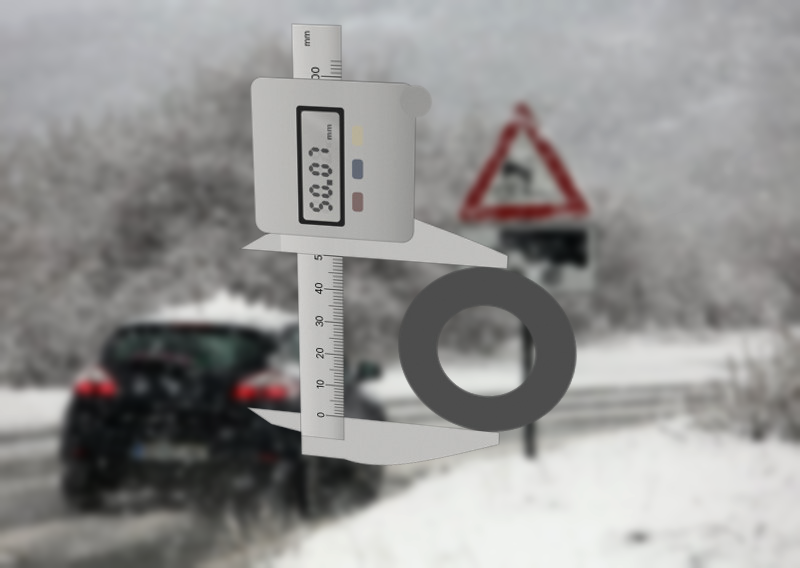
50.07
